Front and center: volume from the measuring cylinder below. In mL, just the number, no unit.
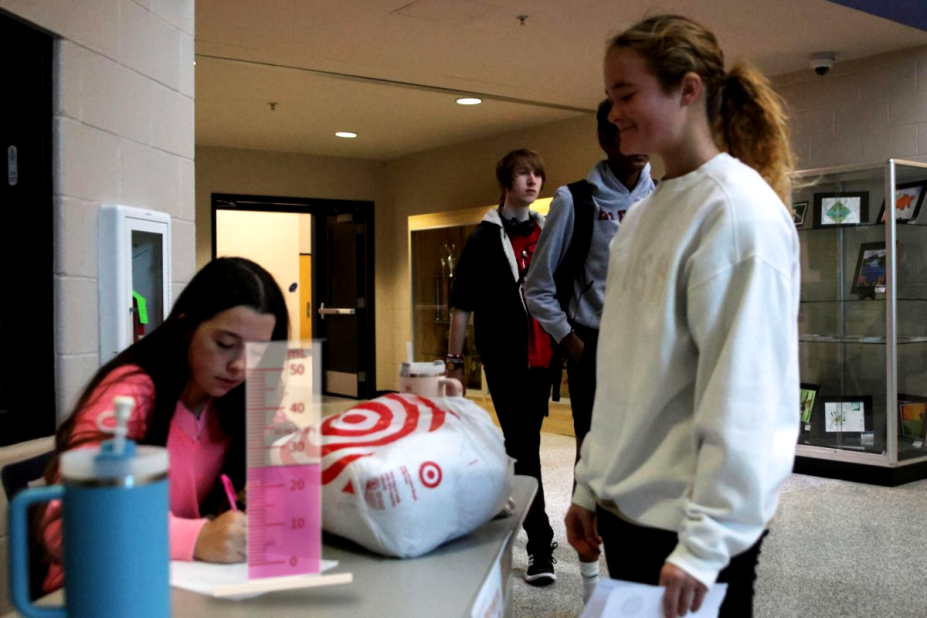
25
